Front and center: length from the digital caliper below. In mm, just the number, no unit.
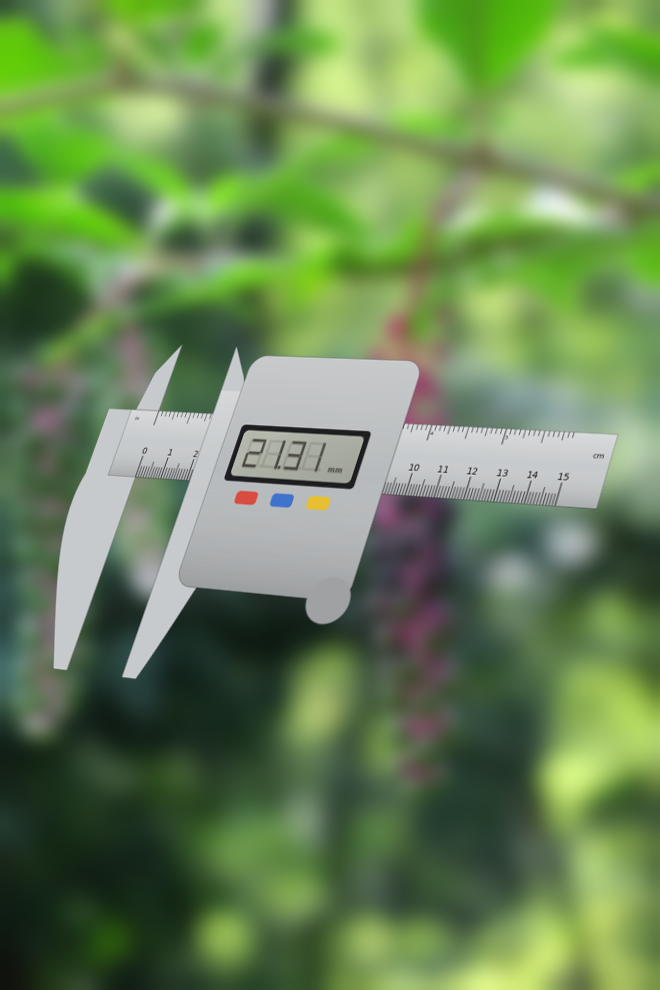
21.31
